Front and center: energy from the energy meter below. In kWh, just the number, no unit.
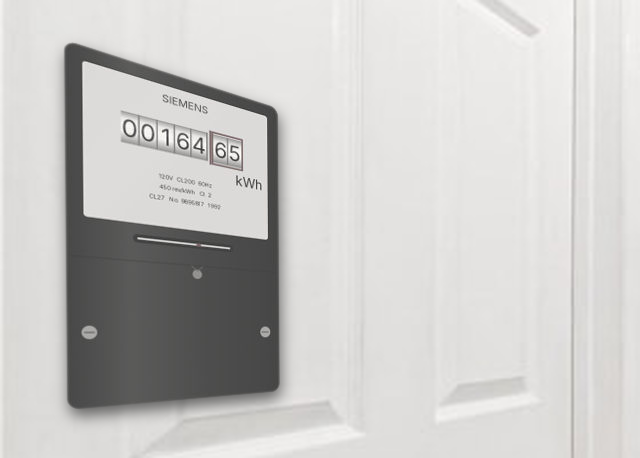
164.65
